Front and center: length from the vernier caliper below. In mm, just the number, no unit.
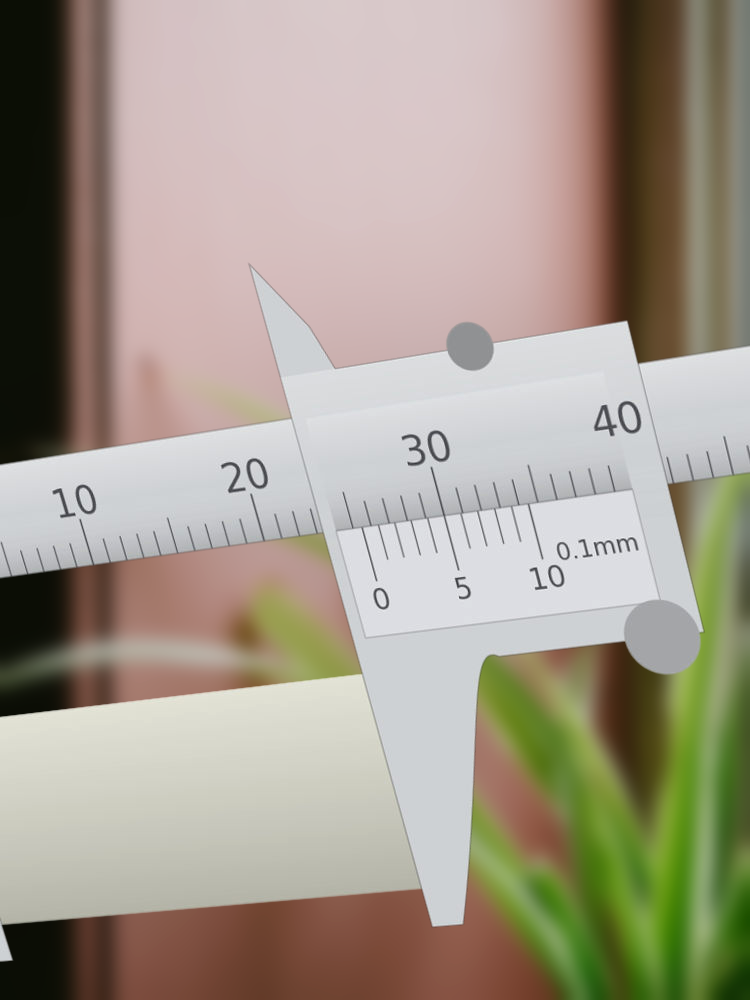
25.5
